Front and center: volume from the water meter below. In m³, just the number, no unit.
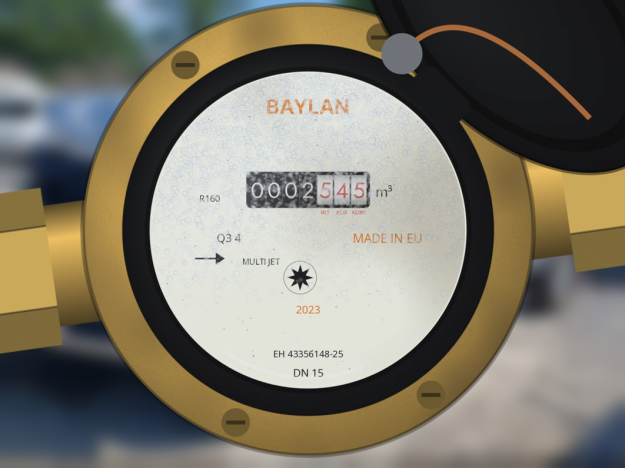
2.545
